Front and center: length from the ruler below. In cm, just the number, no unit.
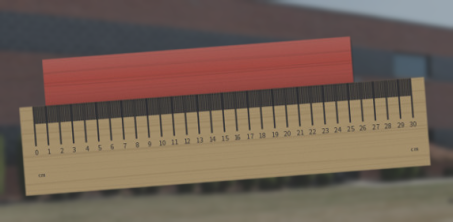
24.5
